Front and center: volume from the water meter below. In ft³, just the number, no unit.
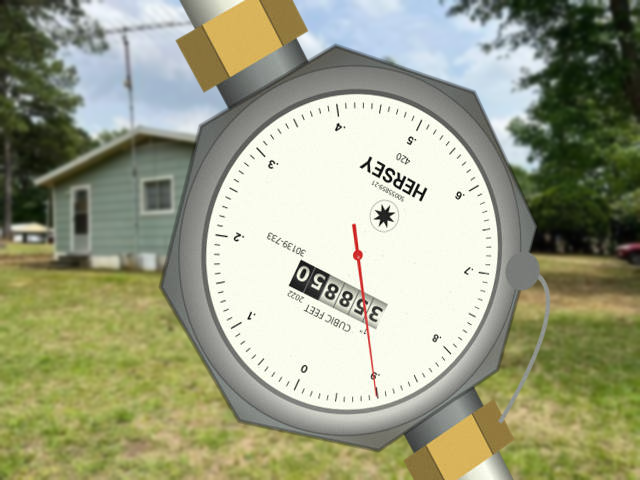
358849.90
